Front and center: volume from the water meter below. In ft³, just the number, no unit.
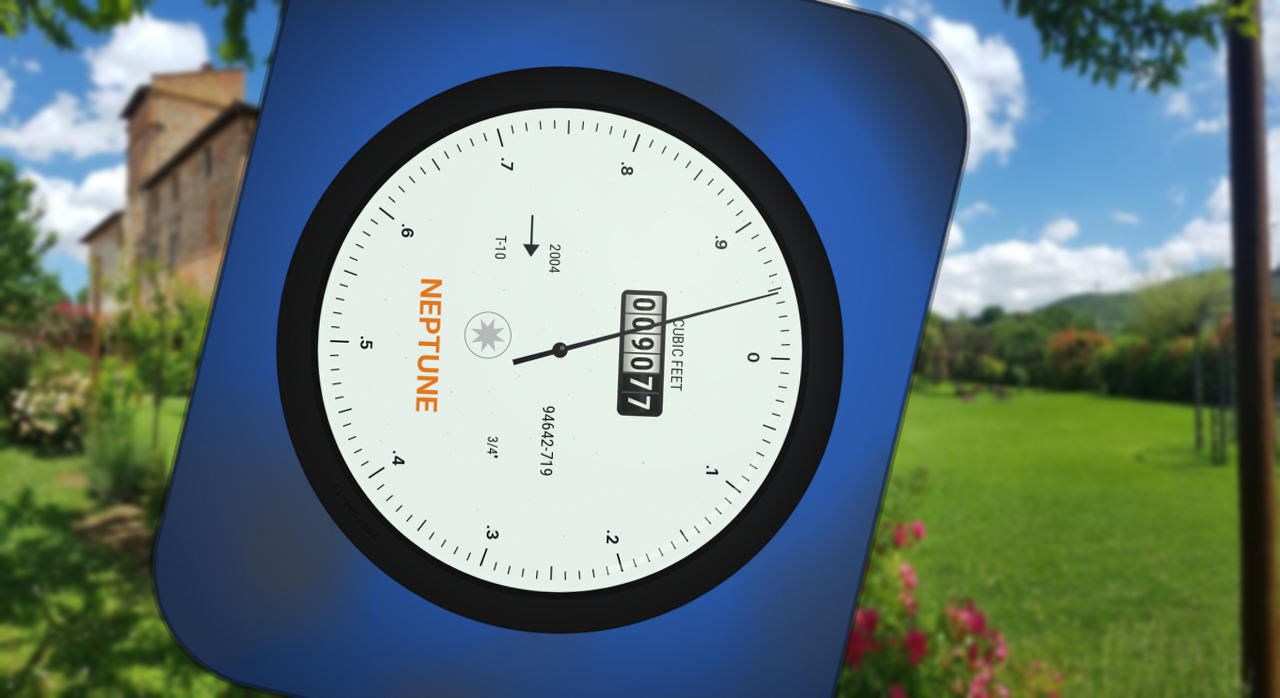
9076.95
